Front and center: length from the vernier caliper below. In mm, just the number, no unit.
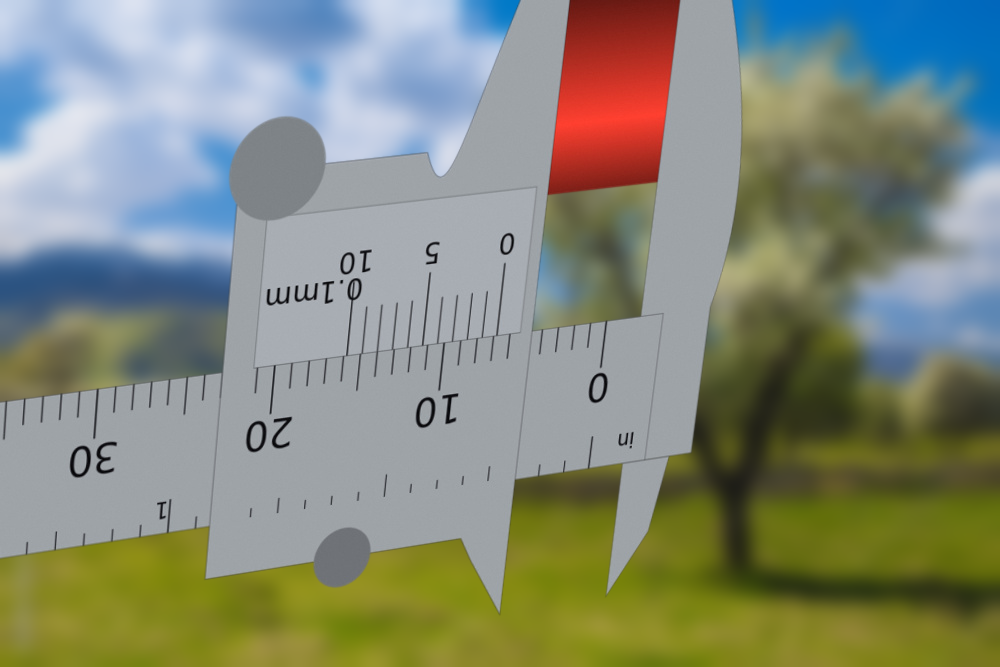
6.8
